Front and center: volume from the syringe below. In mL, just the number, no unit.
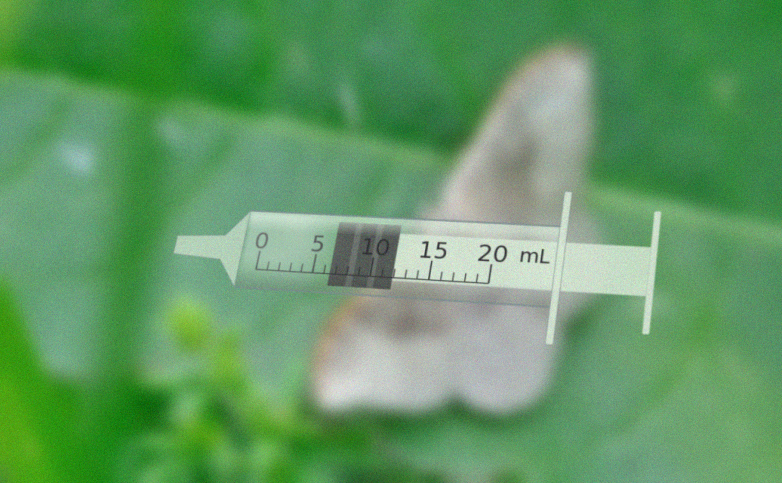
6.5
